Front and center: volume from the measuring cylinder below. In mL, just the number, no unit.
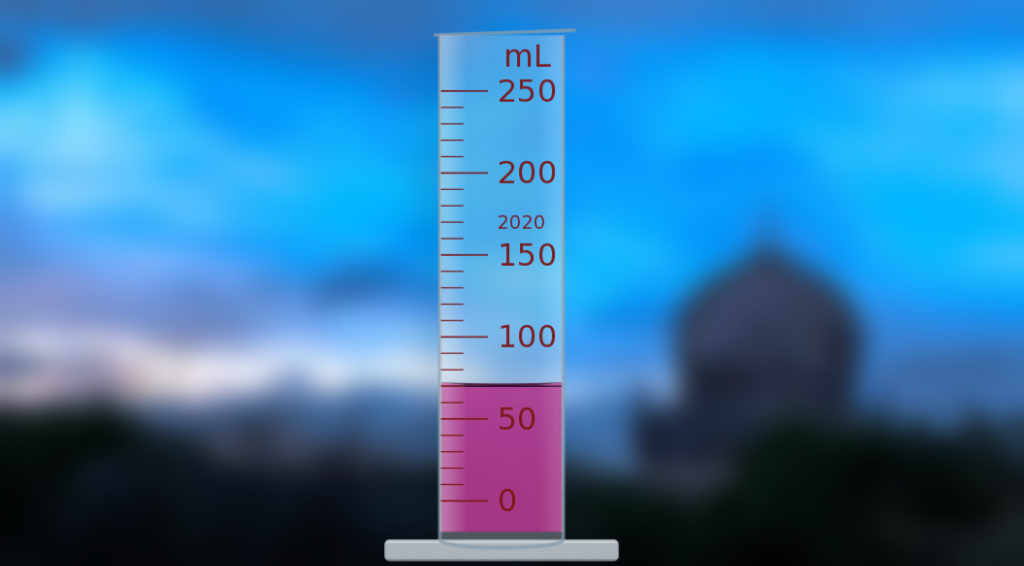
70
